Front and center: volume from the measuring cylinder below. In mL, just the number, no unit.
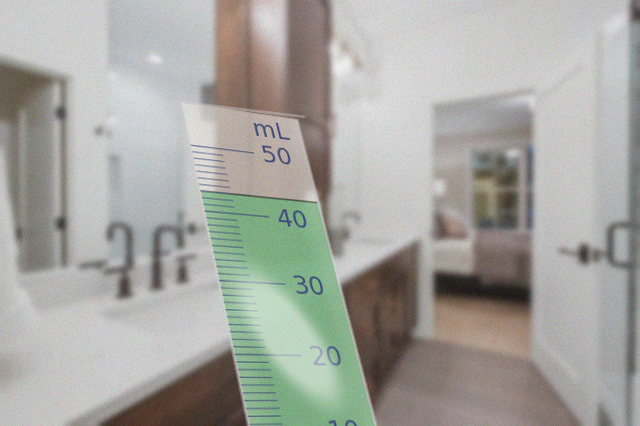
43
